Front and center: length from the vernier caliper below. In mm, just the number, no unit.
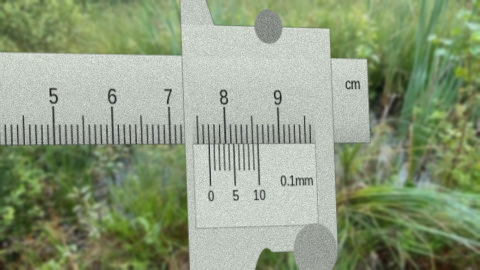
77.0
